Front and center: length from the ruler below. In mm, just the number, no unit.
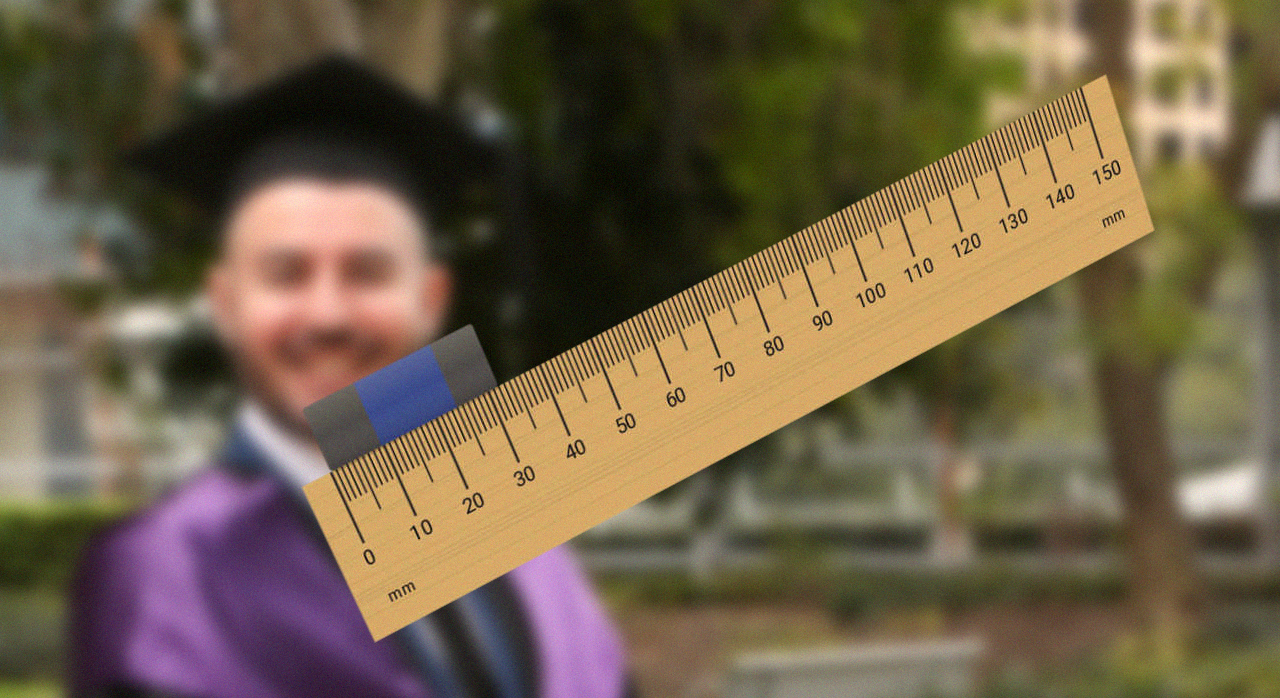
32
